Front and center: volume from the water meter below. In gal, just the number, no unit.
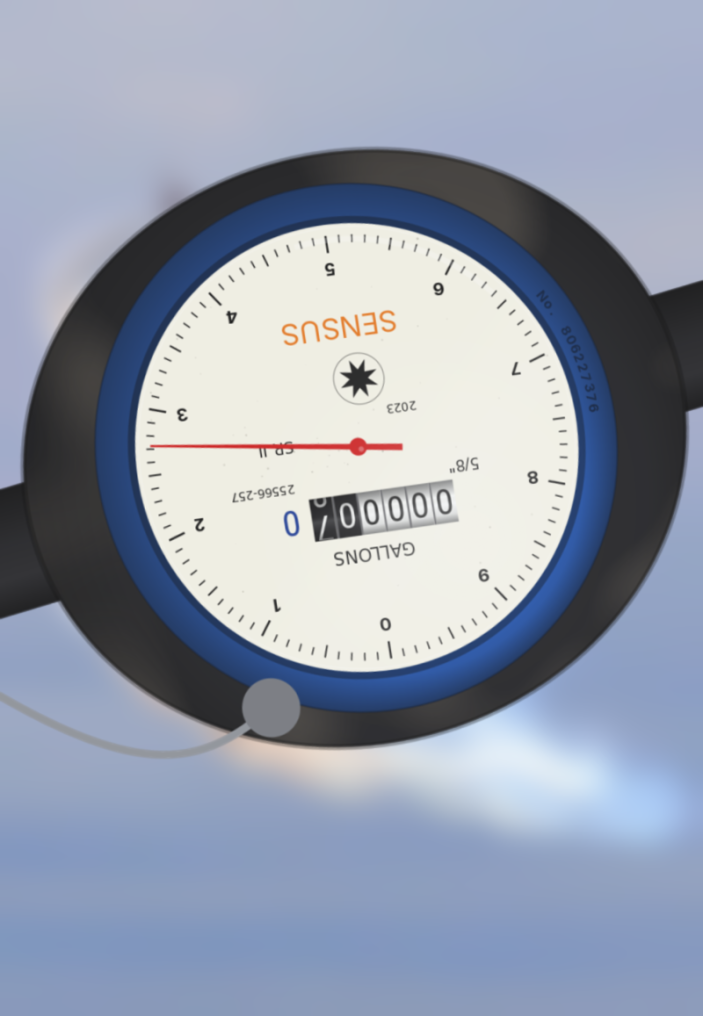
72.7
